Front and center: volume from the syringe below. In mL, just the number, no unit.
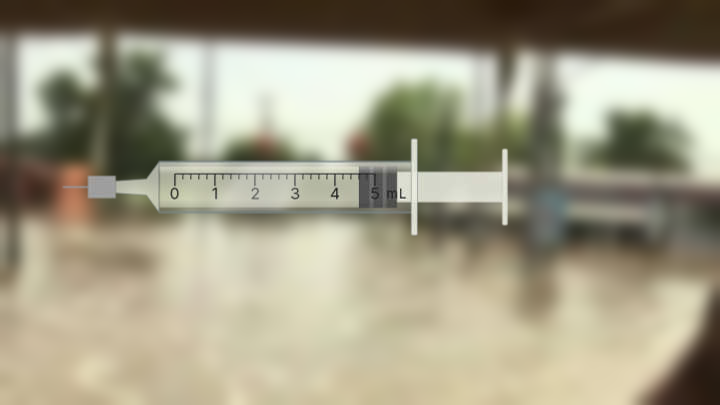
4.6
